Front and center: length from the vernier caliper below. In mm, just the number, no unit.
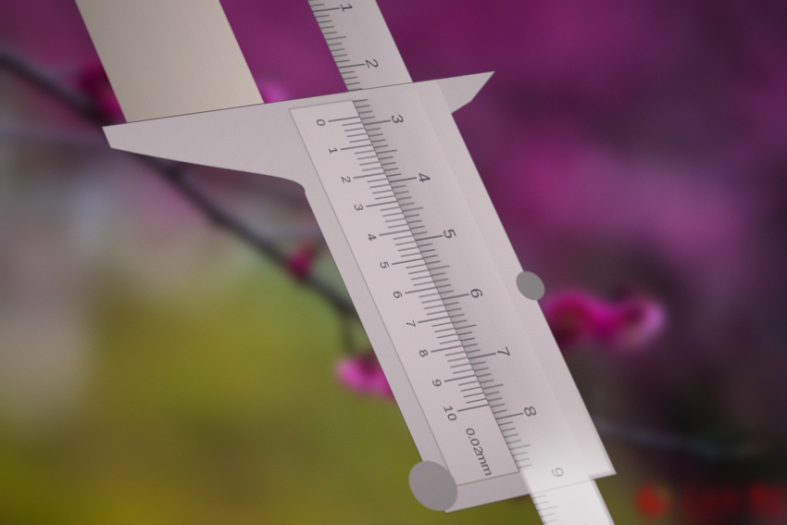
28.6
